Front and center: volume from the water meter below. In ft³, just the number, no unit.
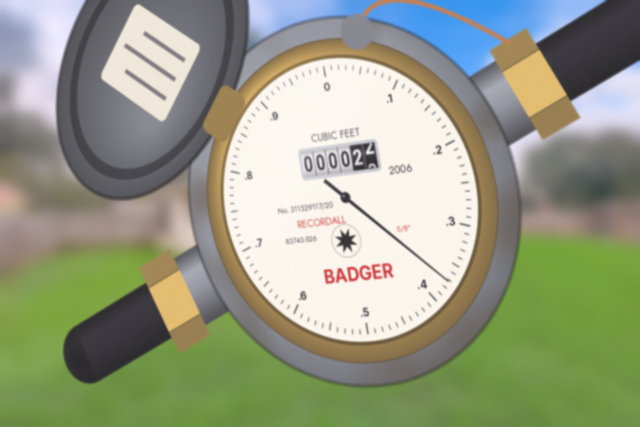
22.37
